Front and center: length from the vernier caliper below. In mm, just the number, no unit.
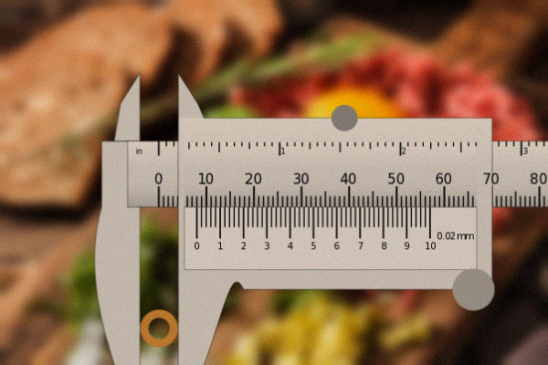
8.0
